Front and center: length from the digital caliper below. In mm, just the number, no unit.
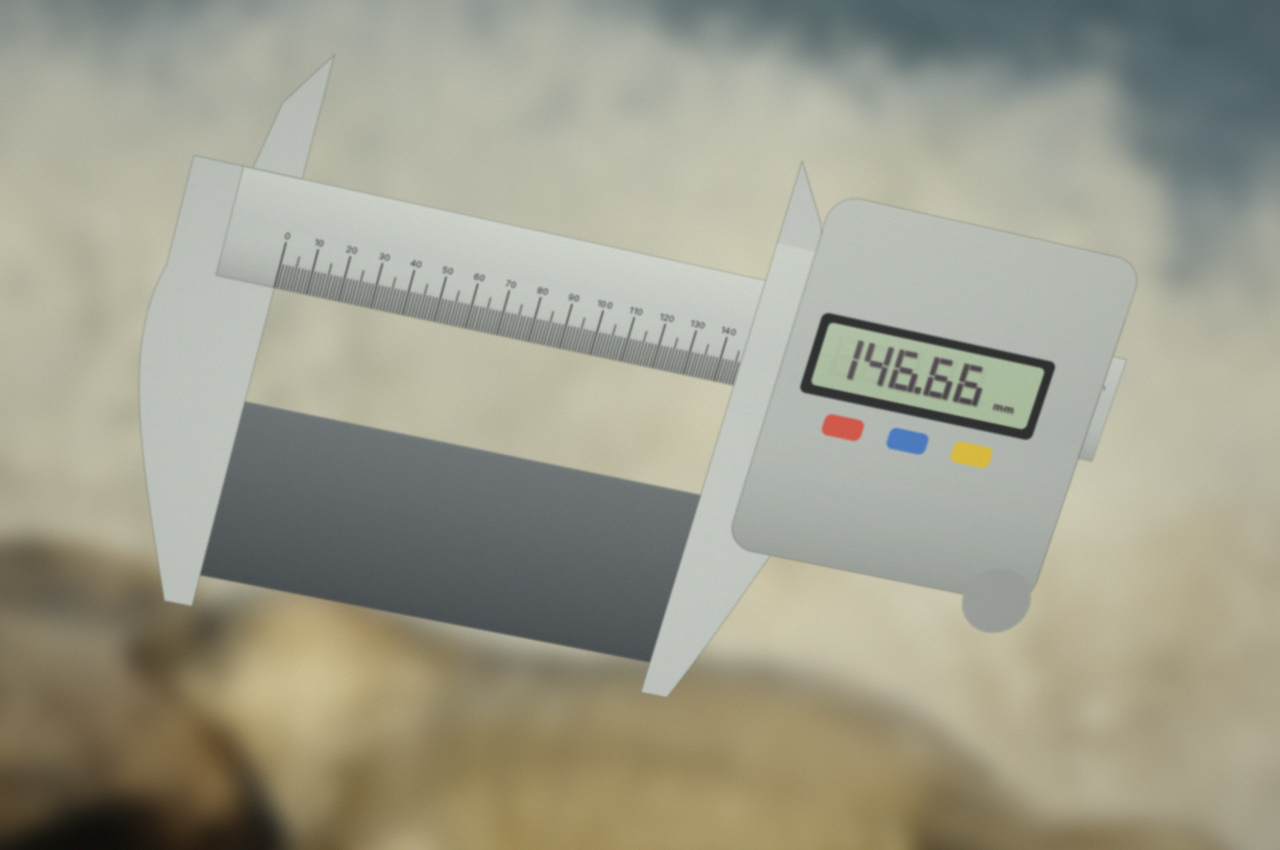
146.66
